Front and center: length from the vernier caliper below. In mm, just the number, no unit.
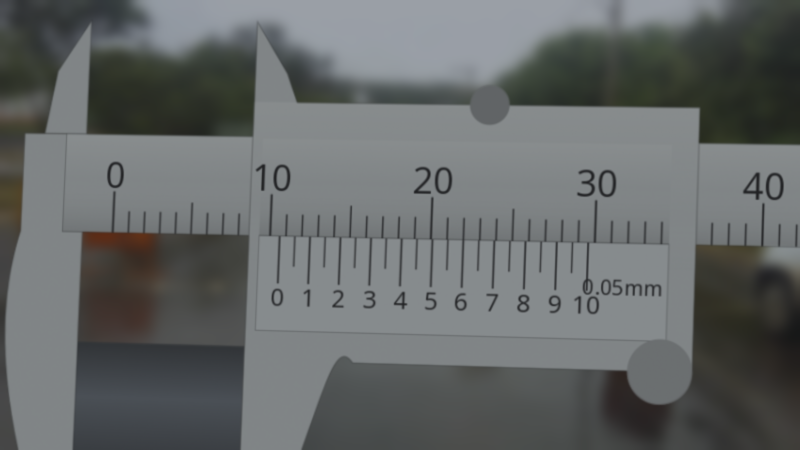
10.6
